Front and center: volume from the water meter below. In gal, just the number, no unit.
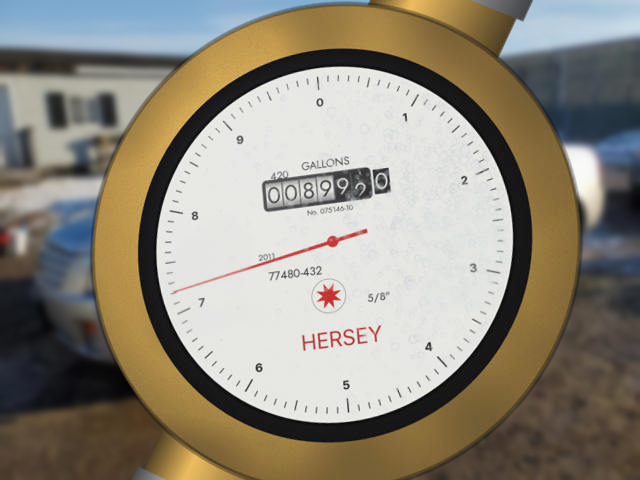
89917.2
